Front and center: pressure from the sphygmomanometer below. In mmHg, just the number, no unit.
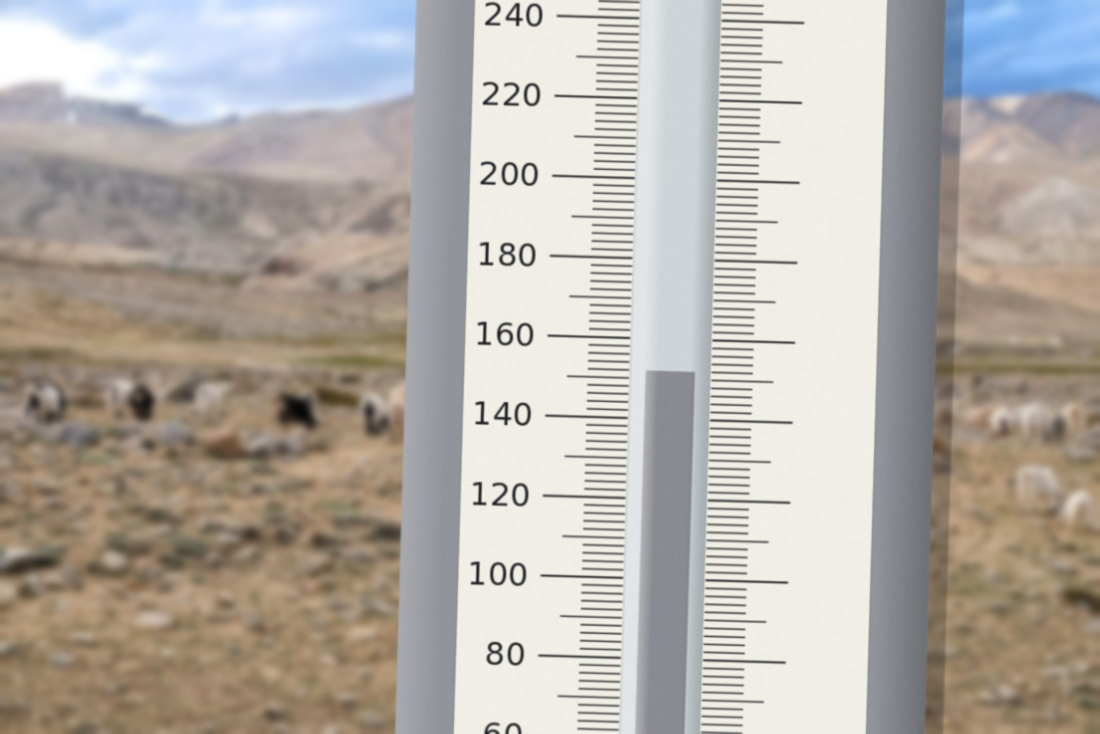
152
